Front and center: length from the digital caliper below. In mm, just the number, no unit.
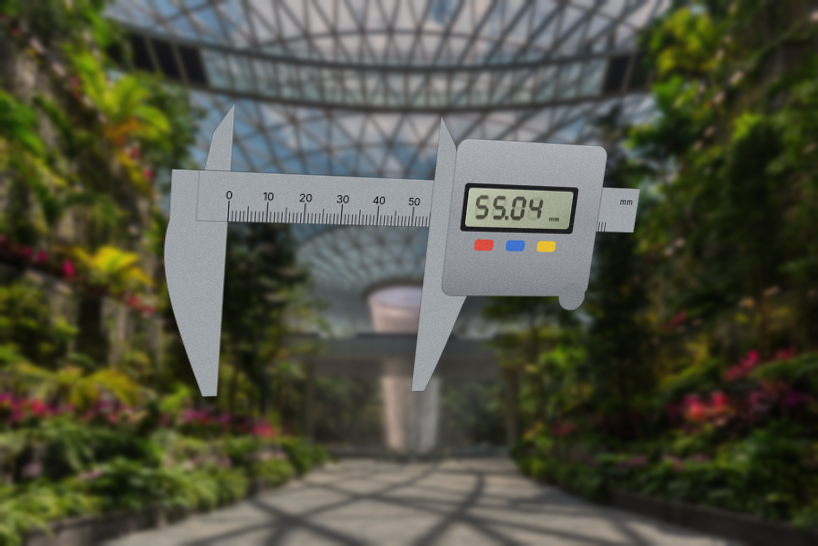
55.04
